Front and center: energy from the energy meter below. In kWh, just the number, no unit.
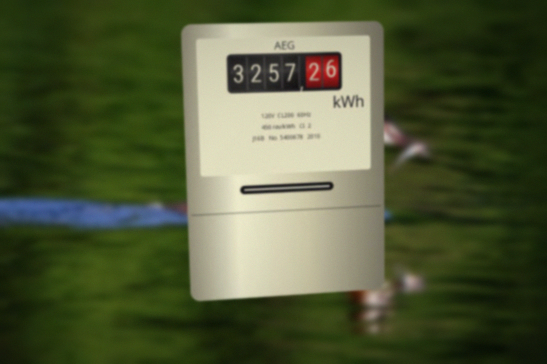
3257.26
